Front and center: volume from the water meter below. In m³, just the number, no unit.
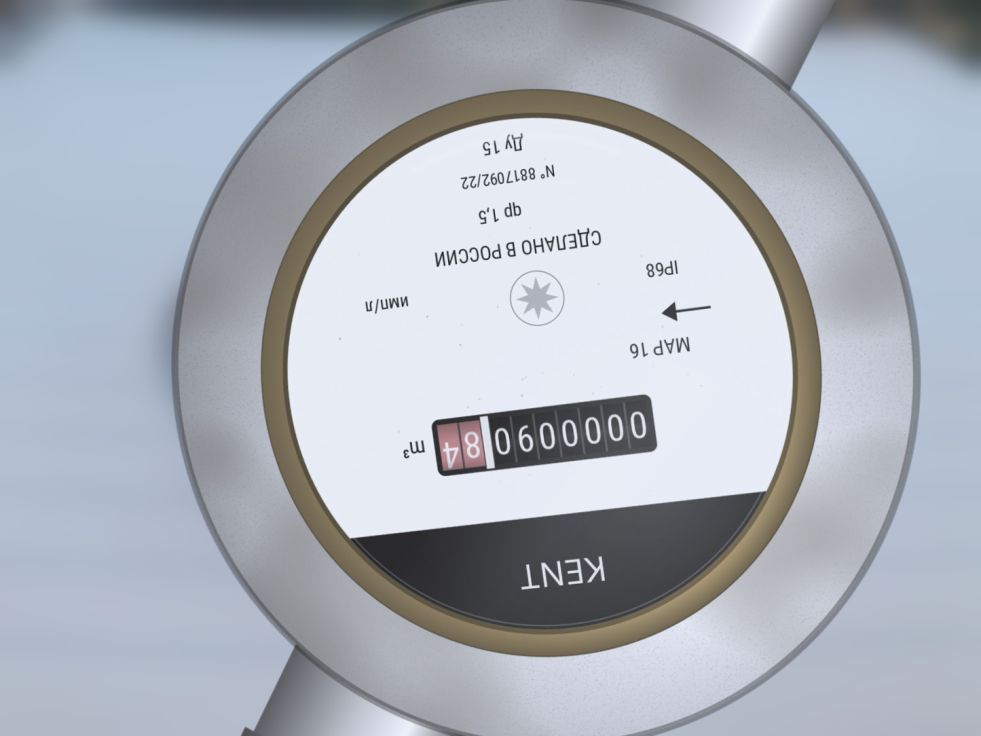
90.84
